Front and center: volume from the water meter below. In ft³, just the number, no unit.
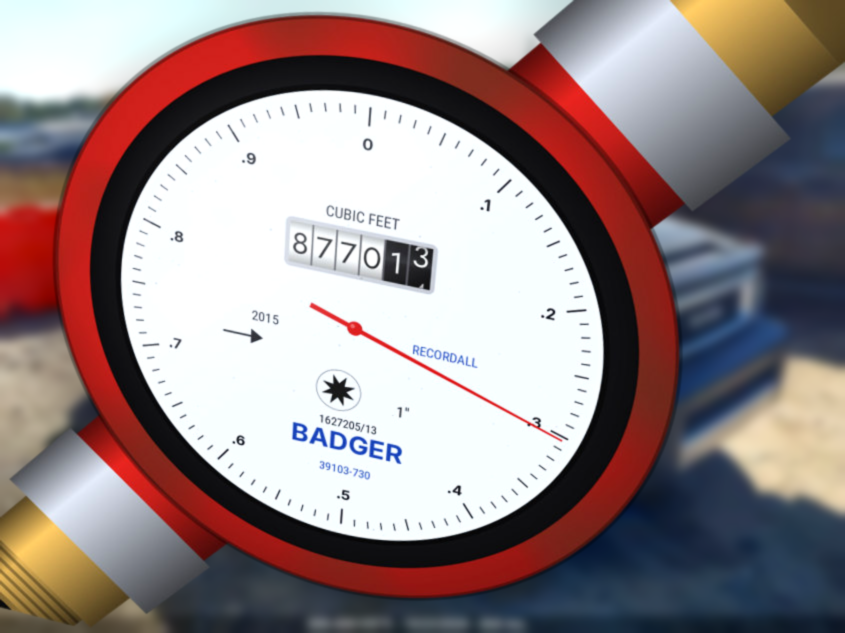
877013.30
